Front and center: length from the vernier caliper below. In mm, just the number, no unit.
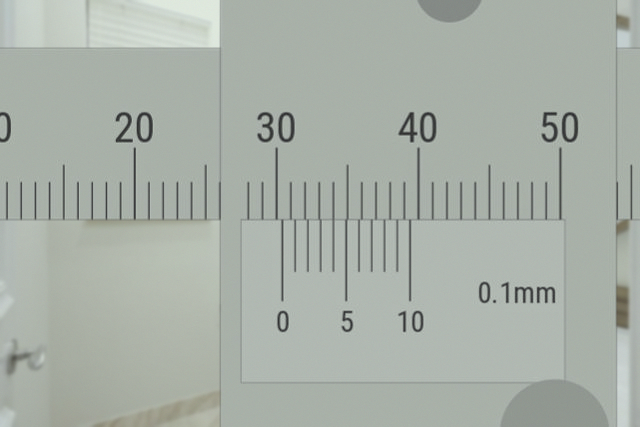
30.4
